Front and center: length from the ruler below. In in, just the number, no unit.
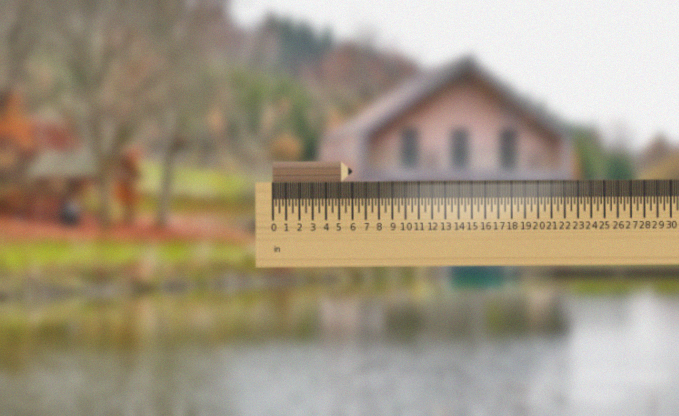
6
